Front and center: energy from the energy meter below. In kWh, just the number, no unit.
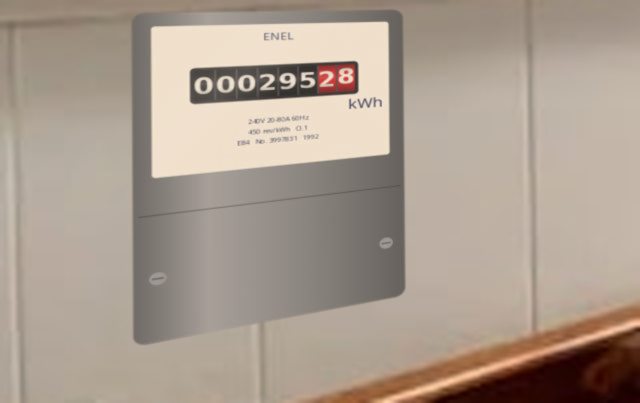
295.28
